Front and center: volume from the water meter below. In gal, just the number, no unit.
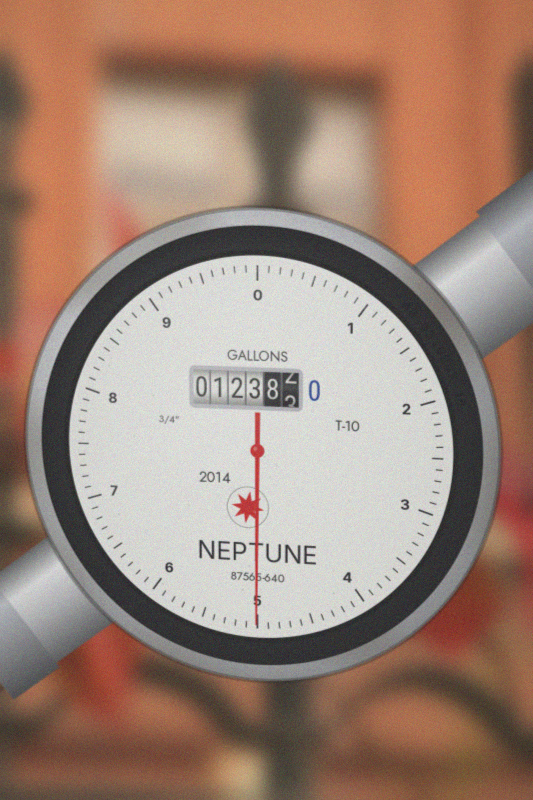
123825.0
